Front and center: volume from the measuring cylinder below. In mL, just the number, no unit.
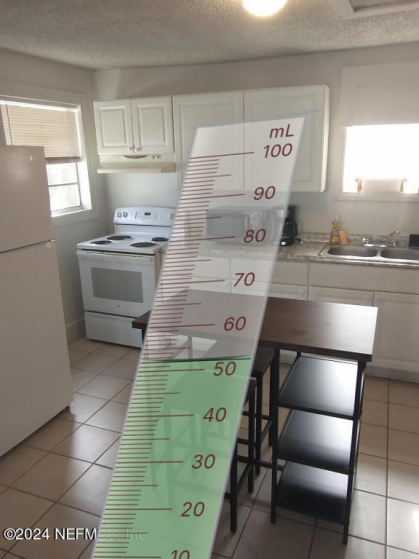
52
